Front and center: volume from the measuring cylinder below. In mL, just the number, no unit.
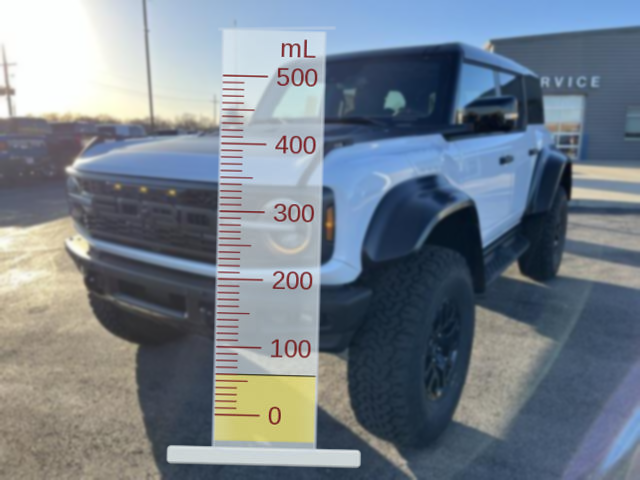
60
